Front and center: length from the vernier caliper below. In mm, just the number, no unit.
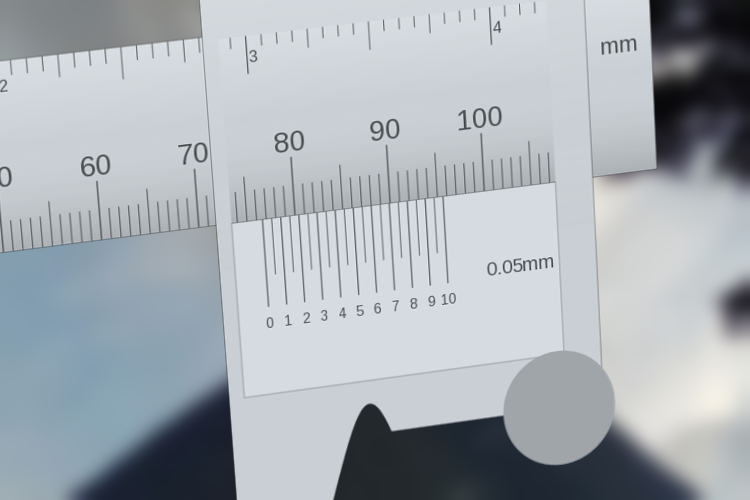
76.6
